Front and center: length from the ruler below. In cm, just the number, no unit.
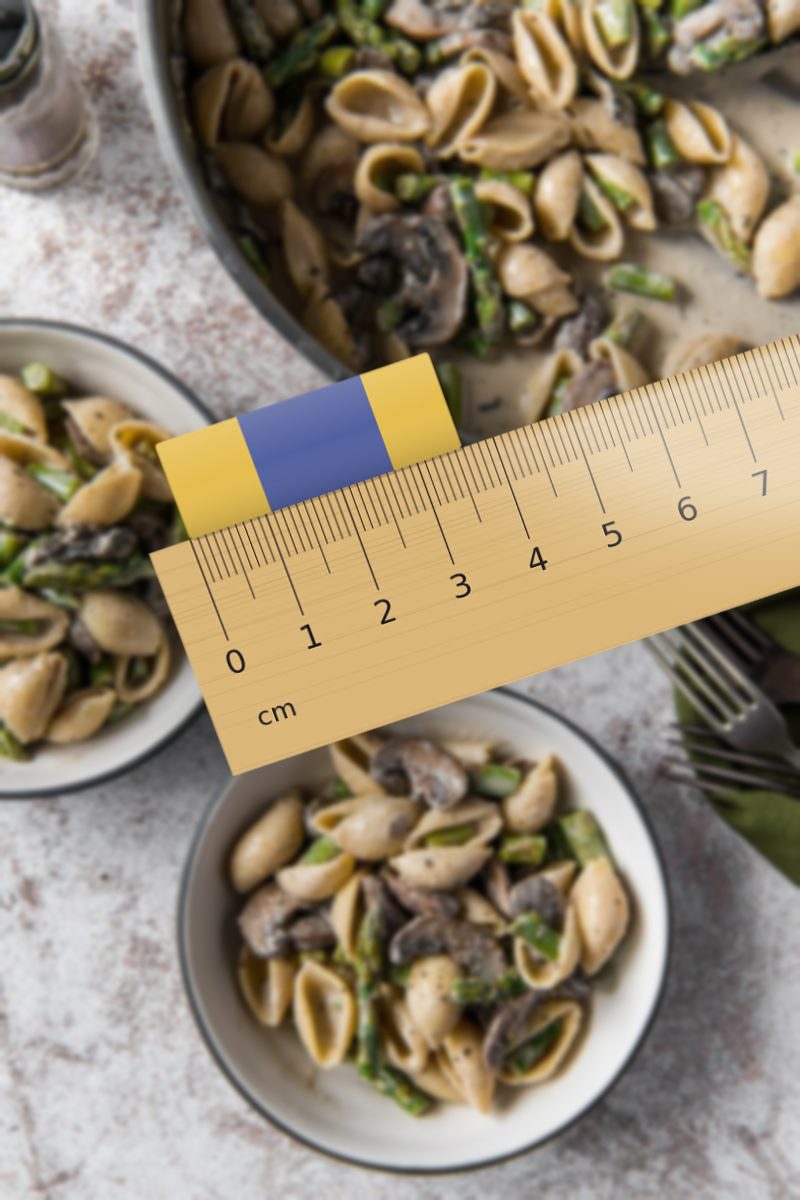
3.6
